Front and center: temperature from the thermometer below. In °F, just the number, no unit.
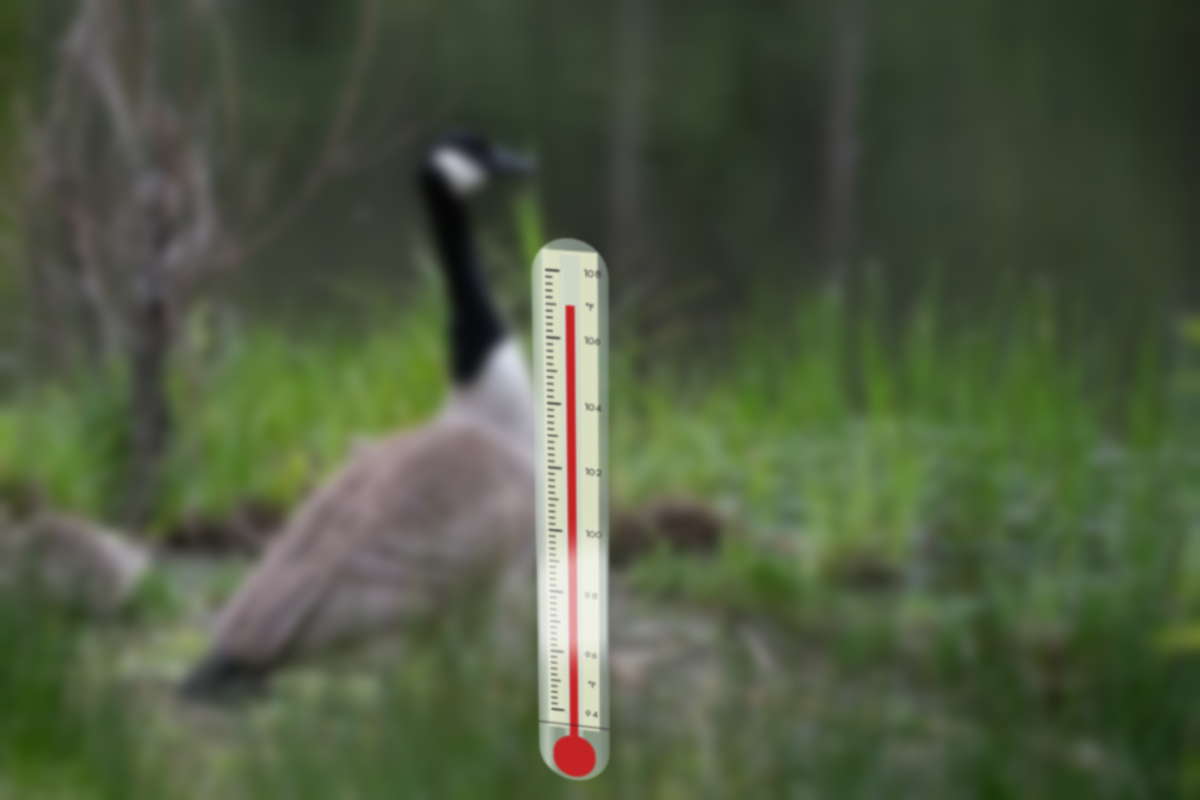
107
